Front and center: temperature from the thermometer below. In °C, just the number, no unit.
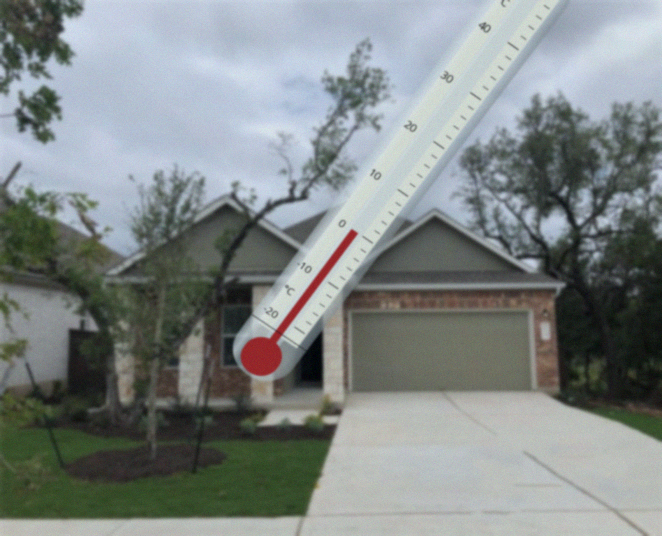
0
